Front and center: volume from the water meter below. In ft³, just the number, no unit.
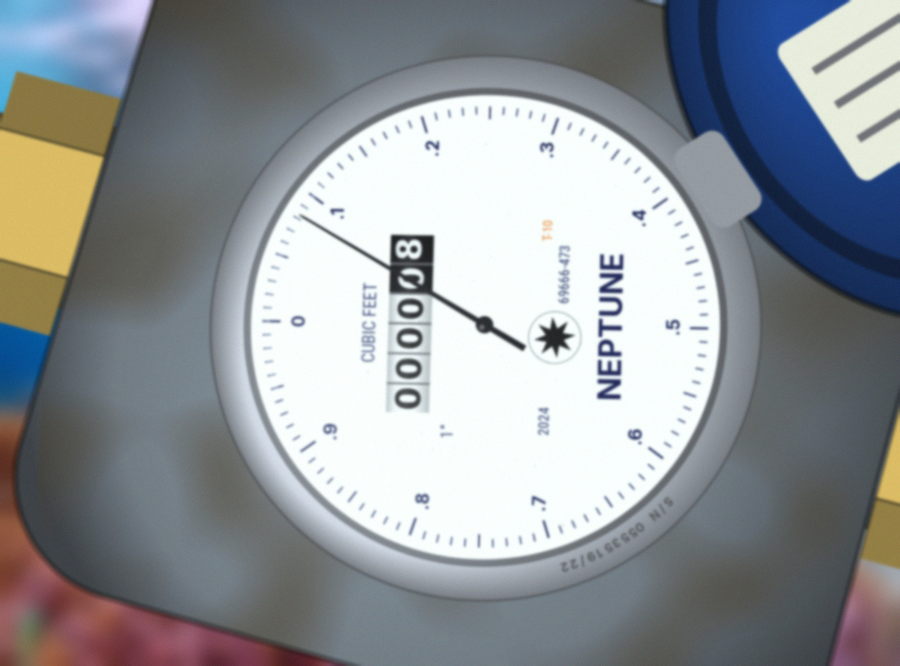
8.08
